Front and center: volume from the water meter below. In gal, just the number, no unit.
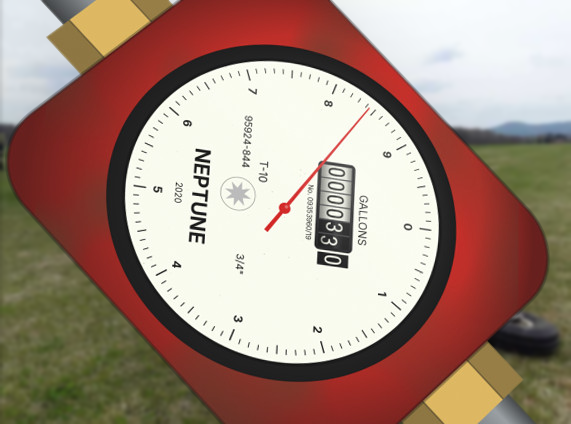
328.4
